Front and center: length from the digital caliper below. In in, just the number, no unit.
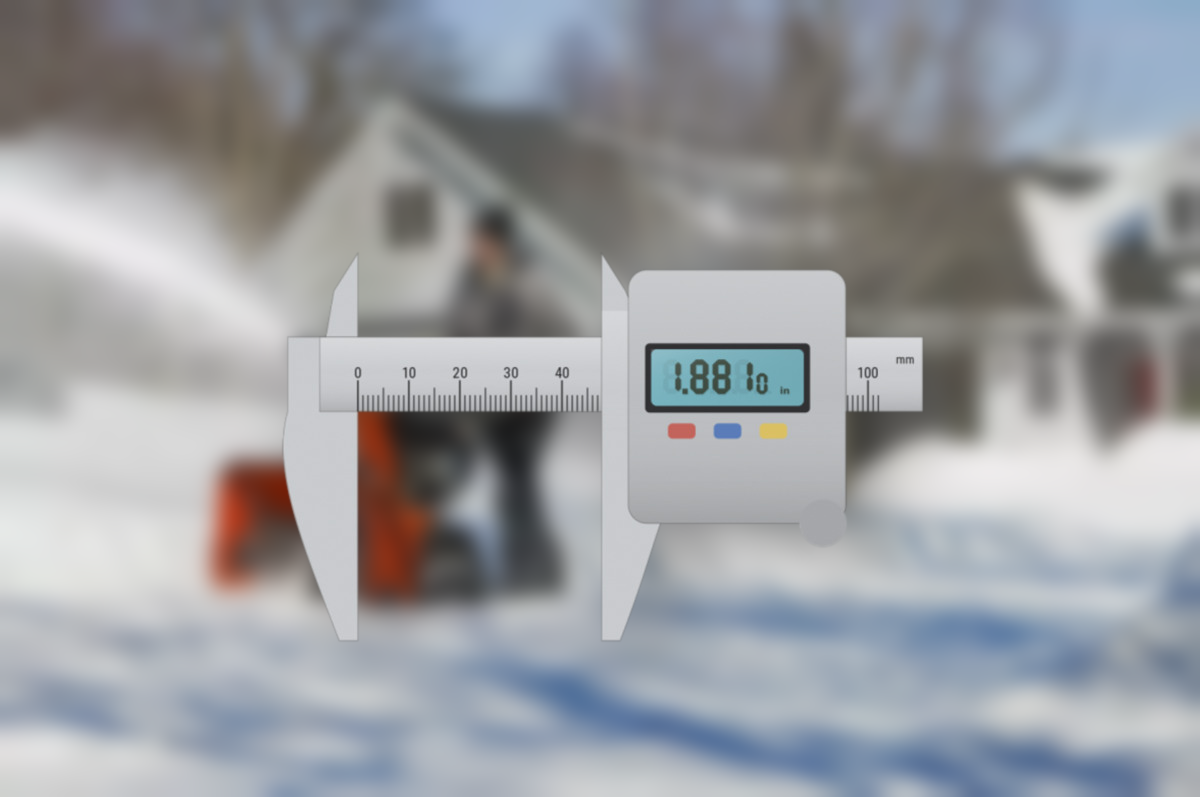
1.8810
